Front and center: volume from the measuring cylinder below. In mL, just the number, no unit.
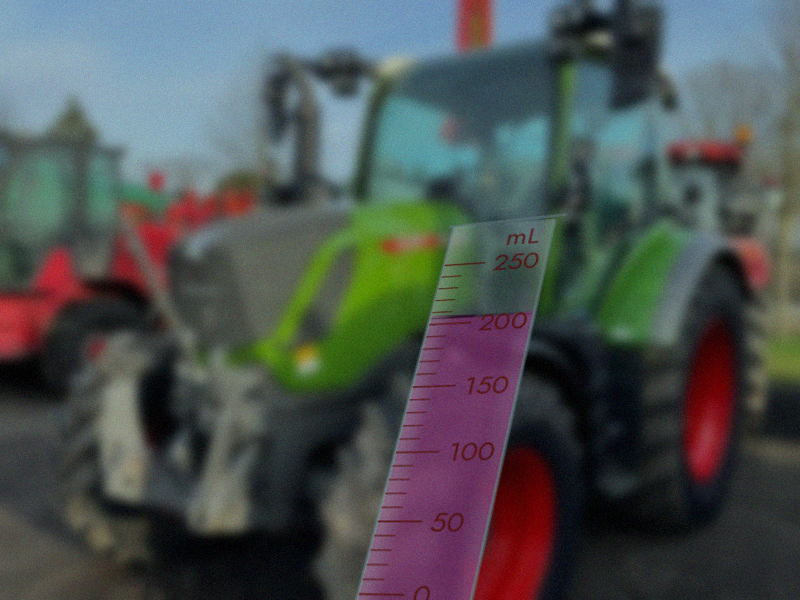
205
